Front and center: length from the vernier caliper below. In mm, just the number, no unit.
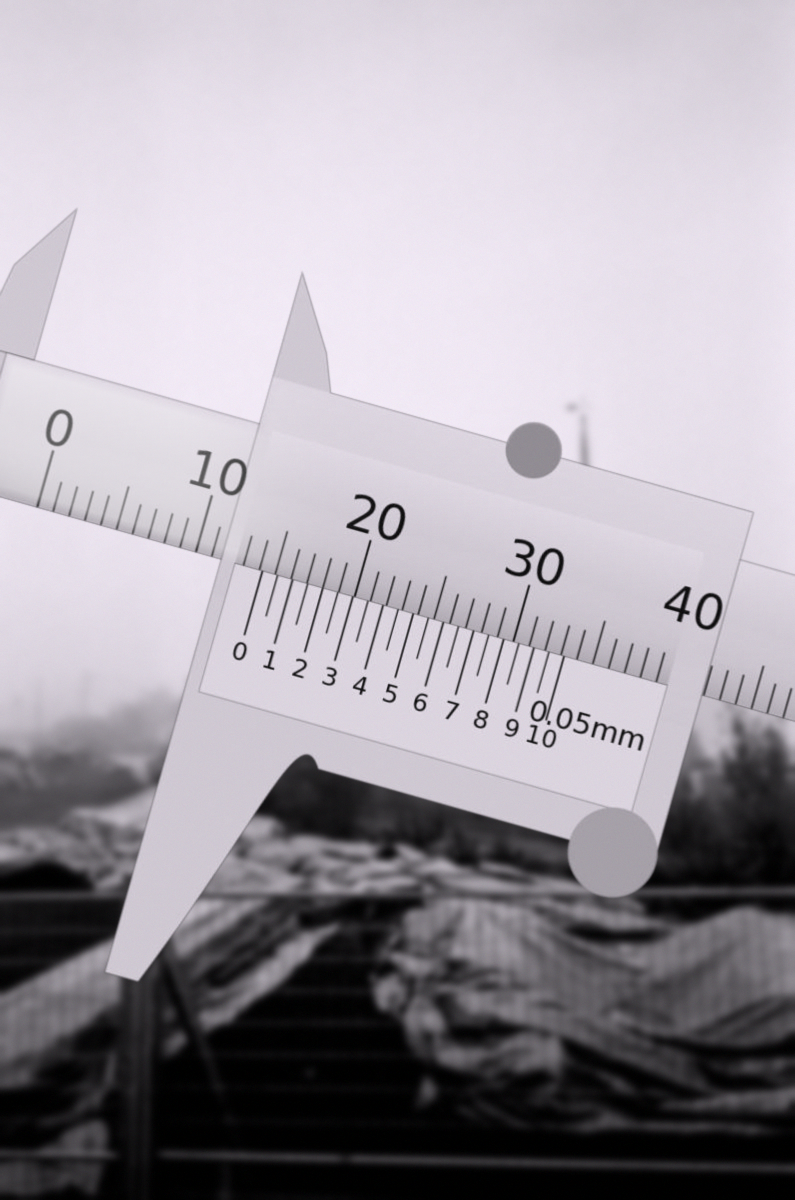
14.2
